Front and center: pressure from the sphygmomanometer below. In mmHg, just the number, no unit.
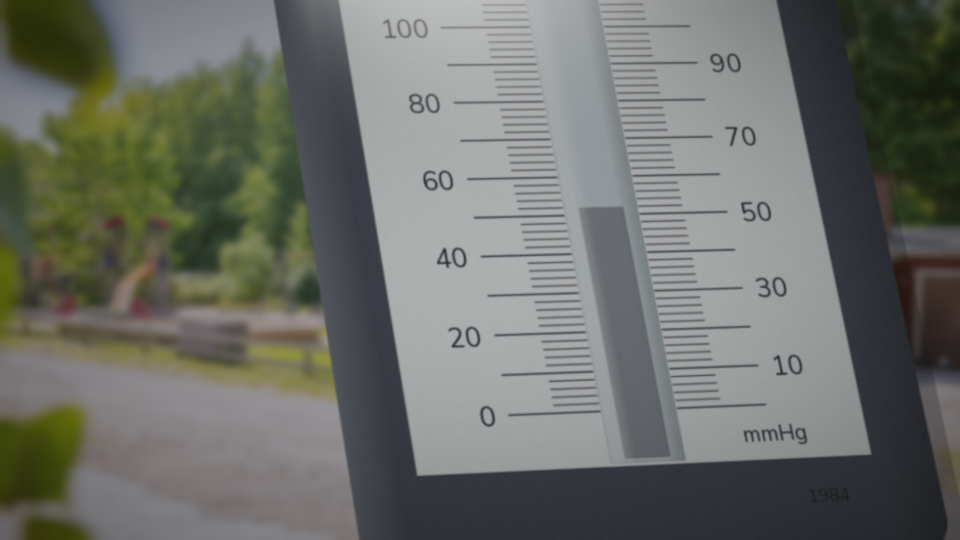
52
